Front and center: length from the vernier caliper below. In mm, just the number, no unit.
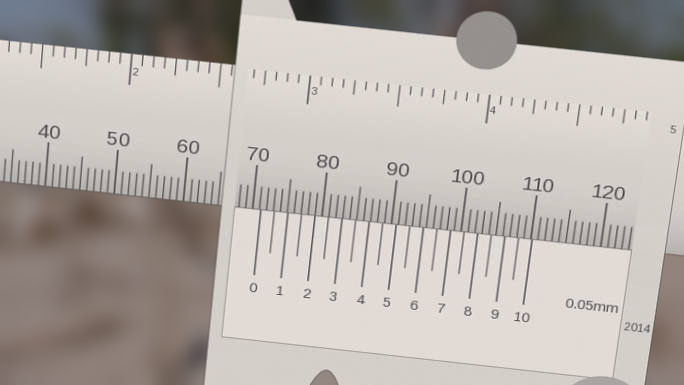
71.2
